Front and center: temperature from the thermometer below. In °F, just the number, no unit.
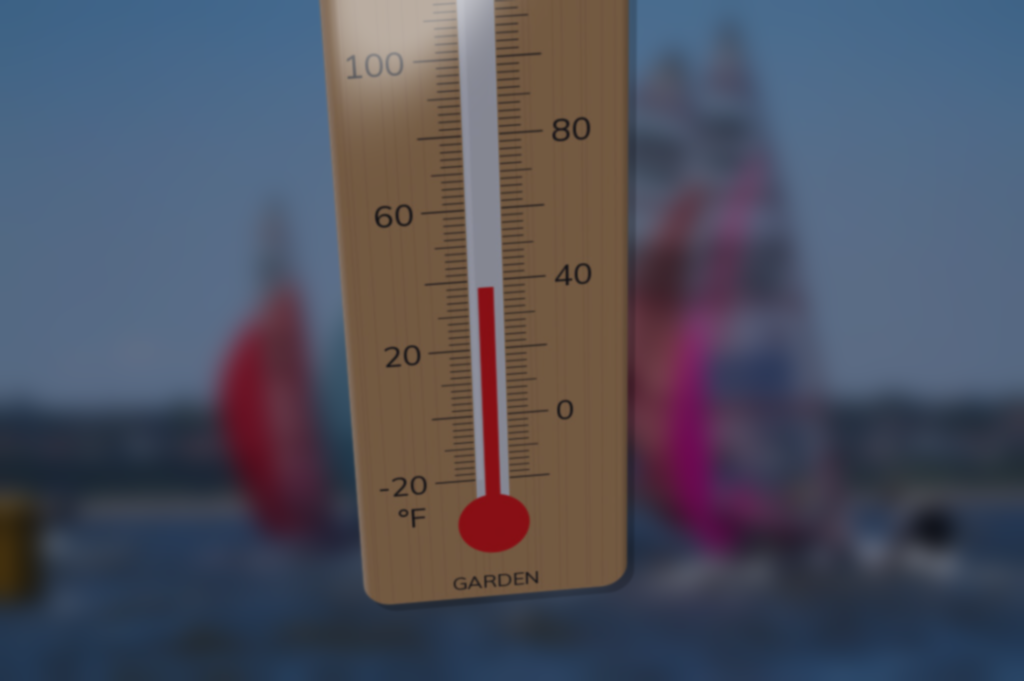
38
